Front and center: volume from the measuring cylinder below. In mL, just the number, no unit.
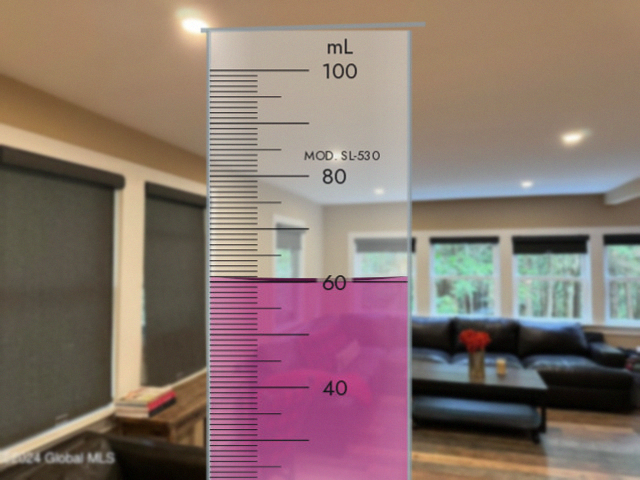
60
